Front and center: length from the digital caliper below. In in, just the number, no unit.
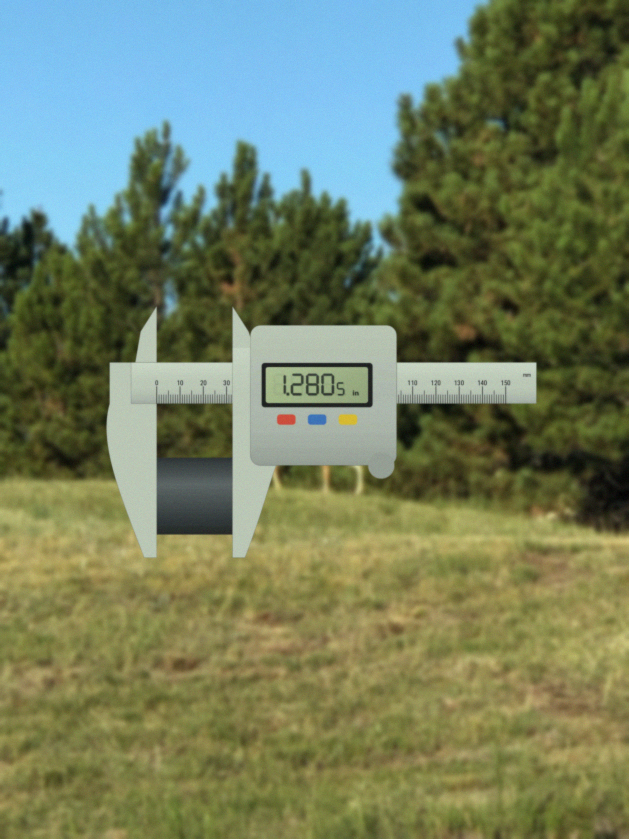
1.2805
